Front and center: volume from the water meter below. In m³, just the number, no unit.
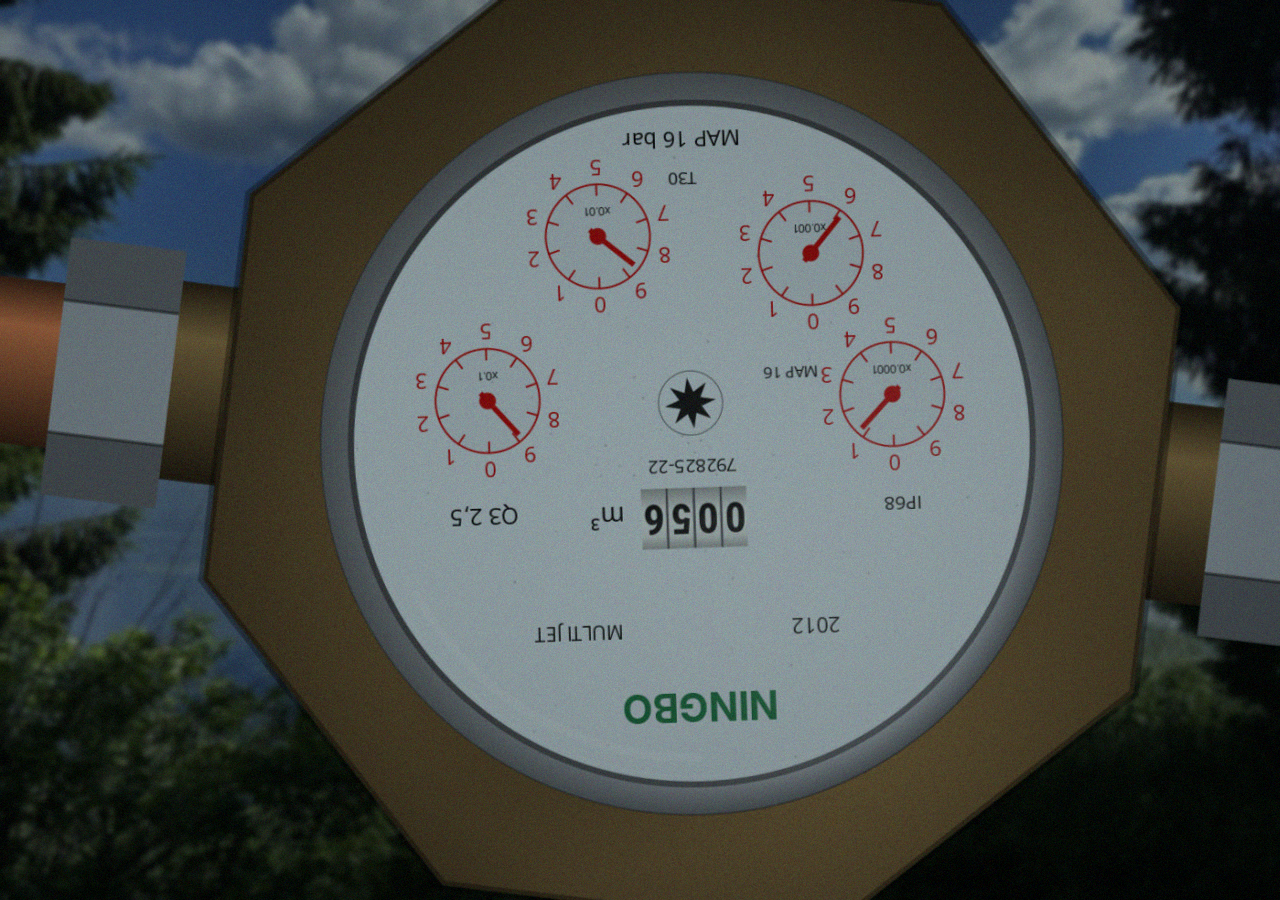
56.8861
